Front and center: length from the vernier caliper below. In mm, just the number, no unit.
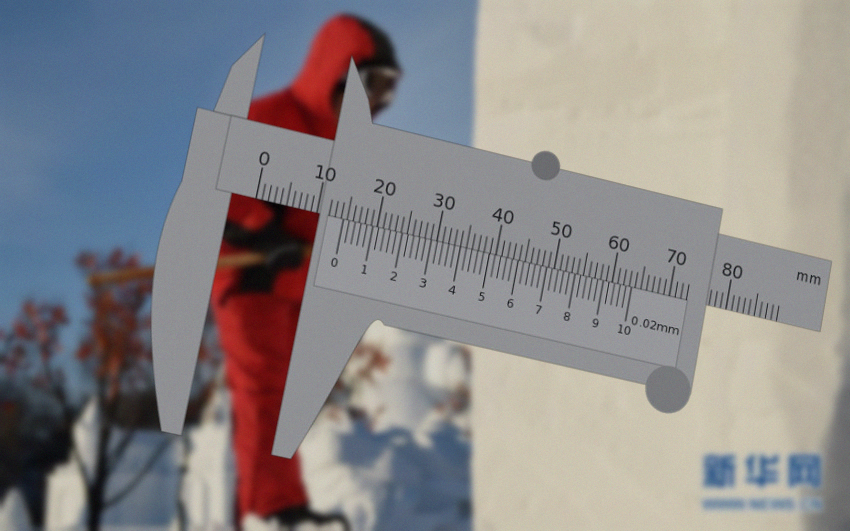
14.4
